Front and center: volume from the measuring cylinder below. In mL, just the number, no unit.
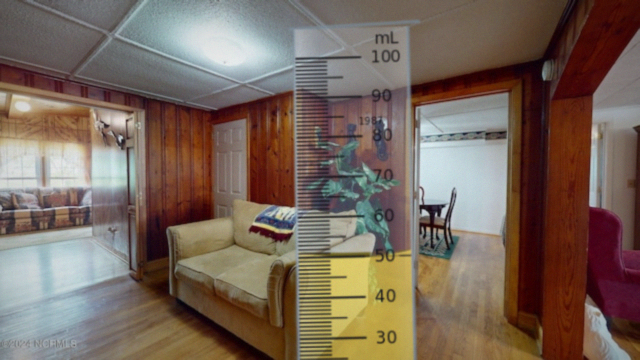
50
